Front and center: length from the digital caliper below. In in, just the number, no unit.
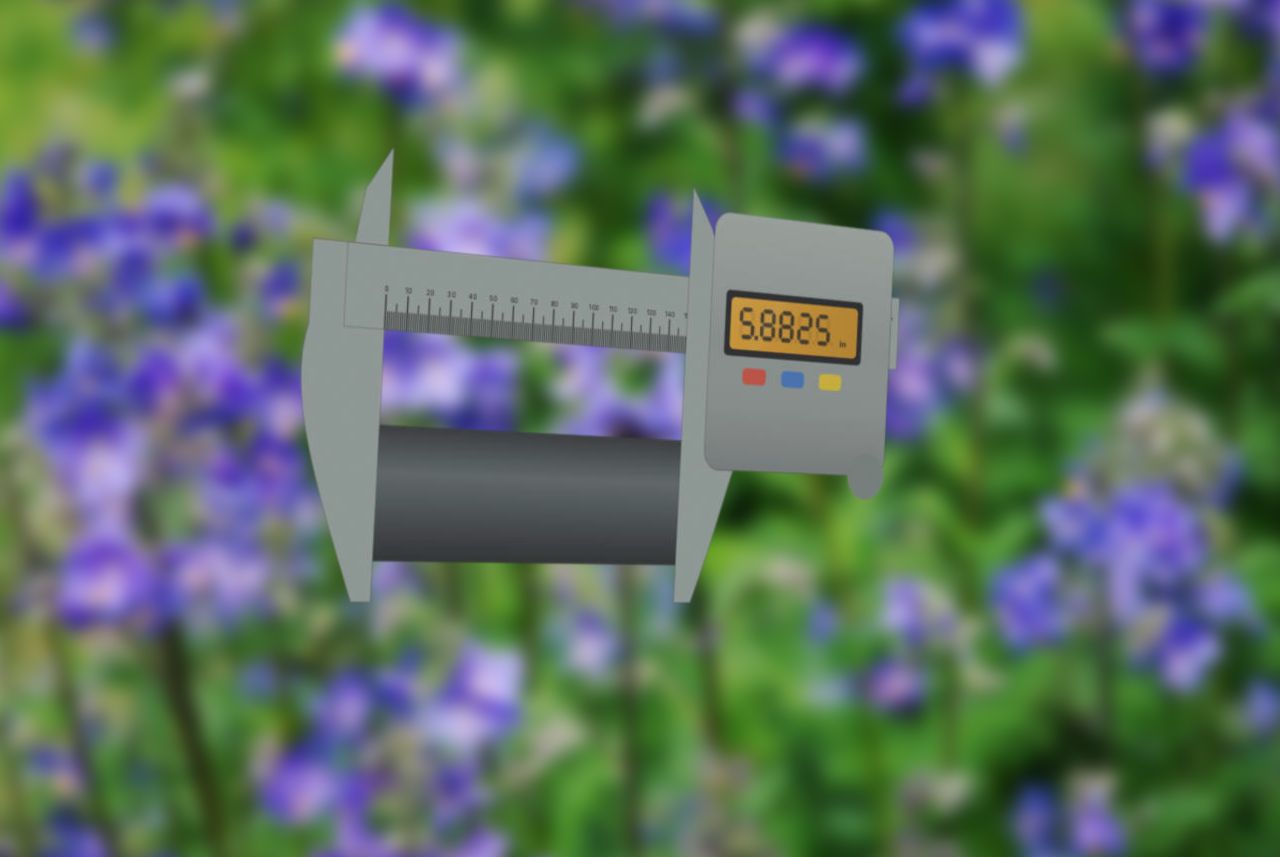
5.8825
